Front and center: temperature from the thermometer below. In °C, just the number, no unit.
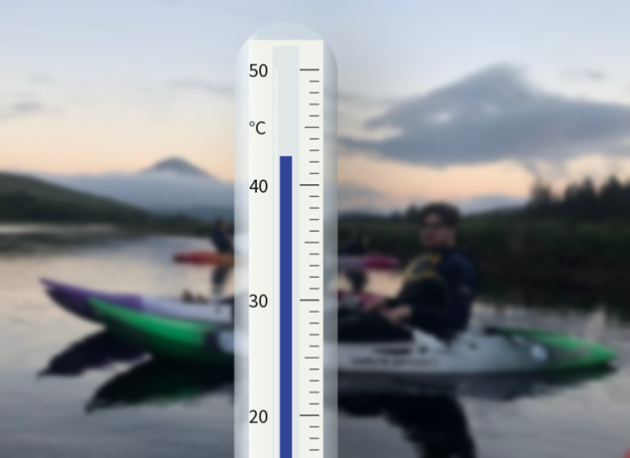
42.5
